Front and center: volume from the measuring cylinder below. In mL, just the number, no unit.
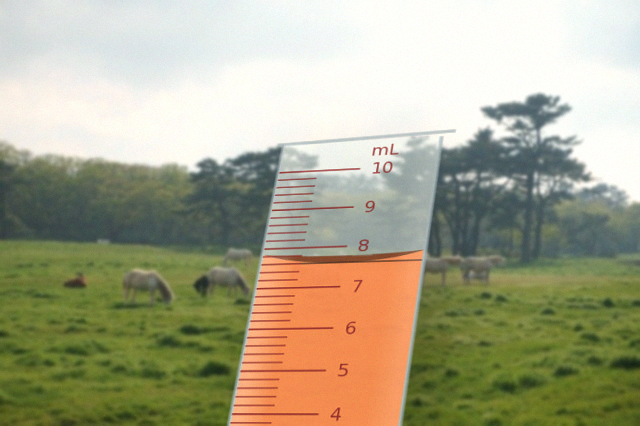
7.6
